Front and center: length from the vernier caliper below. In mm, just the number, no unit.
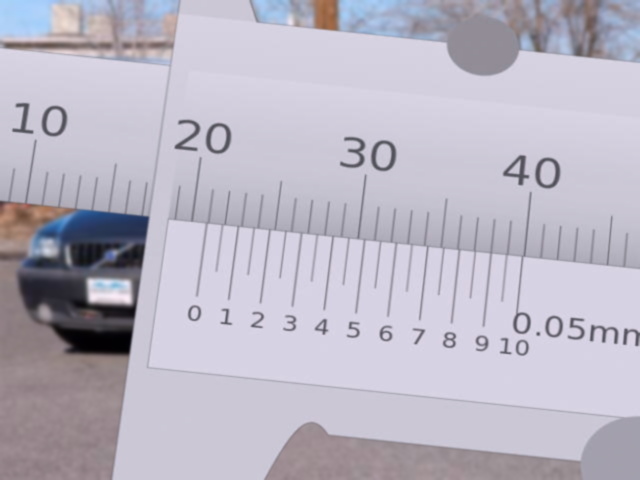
20.9
